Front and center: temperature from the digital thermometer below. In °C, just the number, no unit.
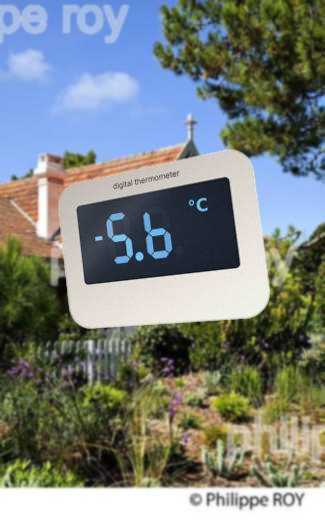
-5.6
